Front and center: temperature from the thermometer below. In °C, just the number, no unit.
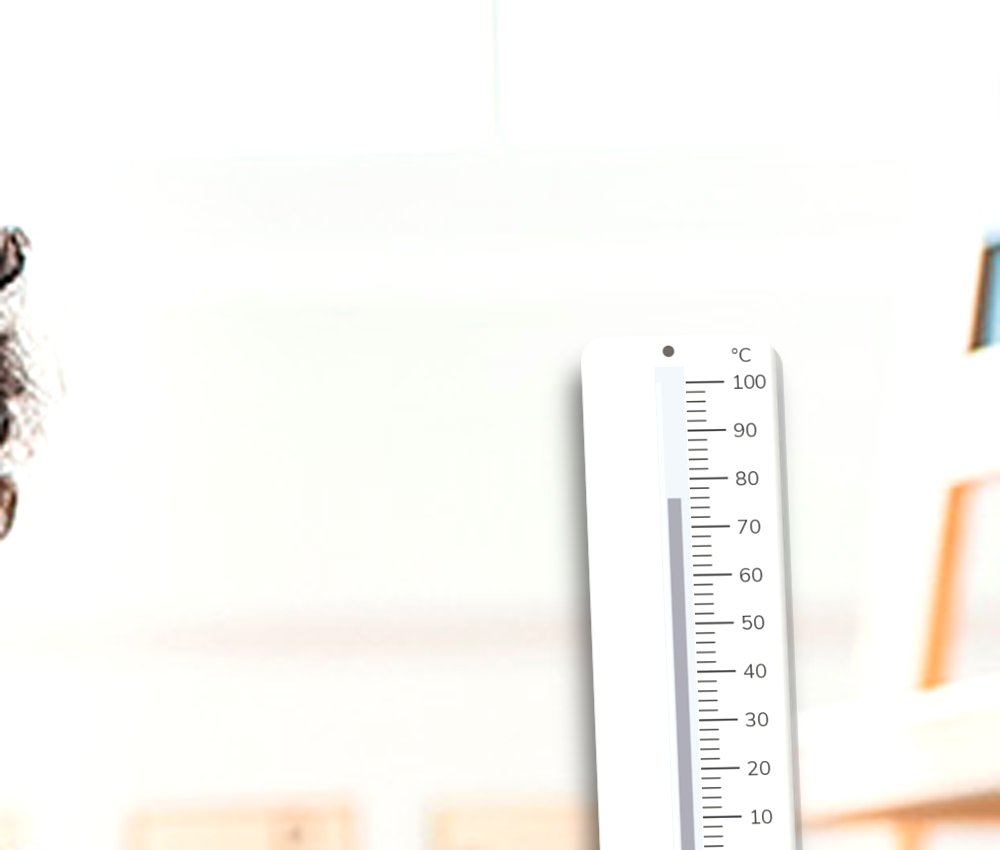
76
